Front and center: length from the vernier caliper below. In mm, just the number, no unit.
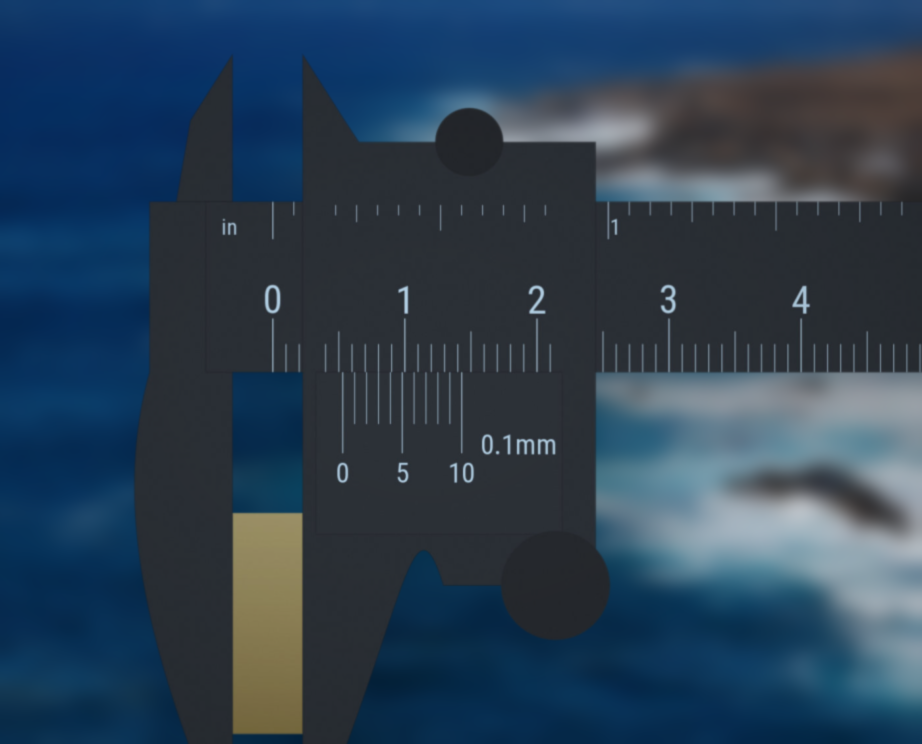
5.3
